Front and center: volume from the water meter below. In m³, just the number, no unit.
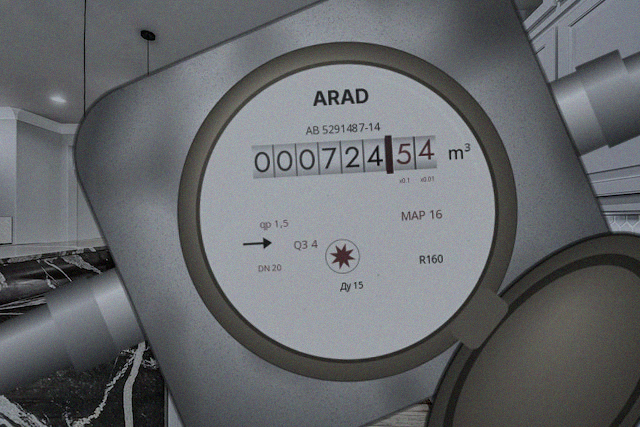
724.54
